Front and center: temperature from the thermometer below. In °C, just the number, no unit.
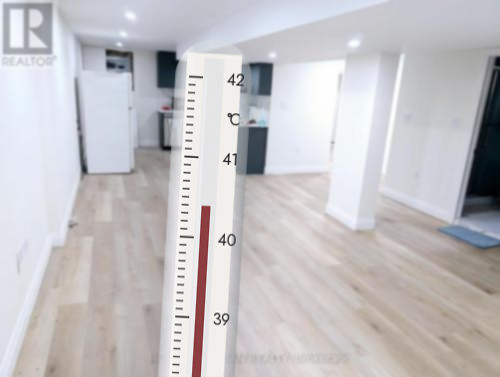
40.4
